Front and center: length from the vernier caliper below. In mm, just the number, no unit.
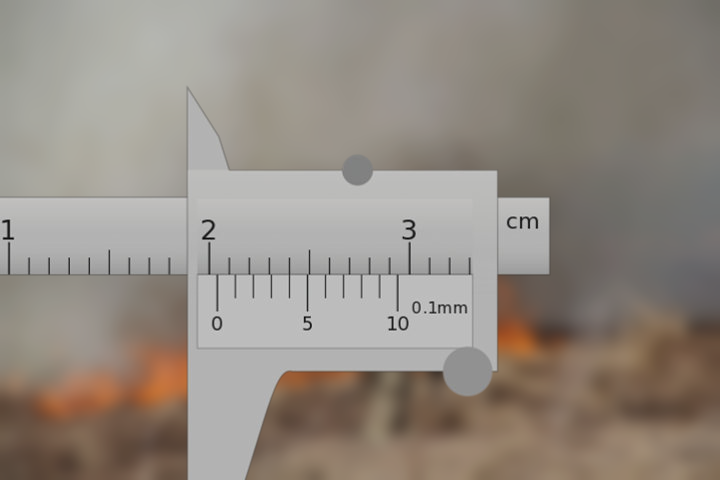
20.4
